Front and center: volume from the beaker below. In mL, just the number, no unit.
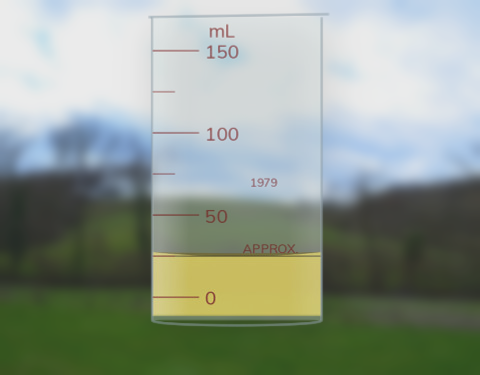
25
